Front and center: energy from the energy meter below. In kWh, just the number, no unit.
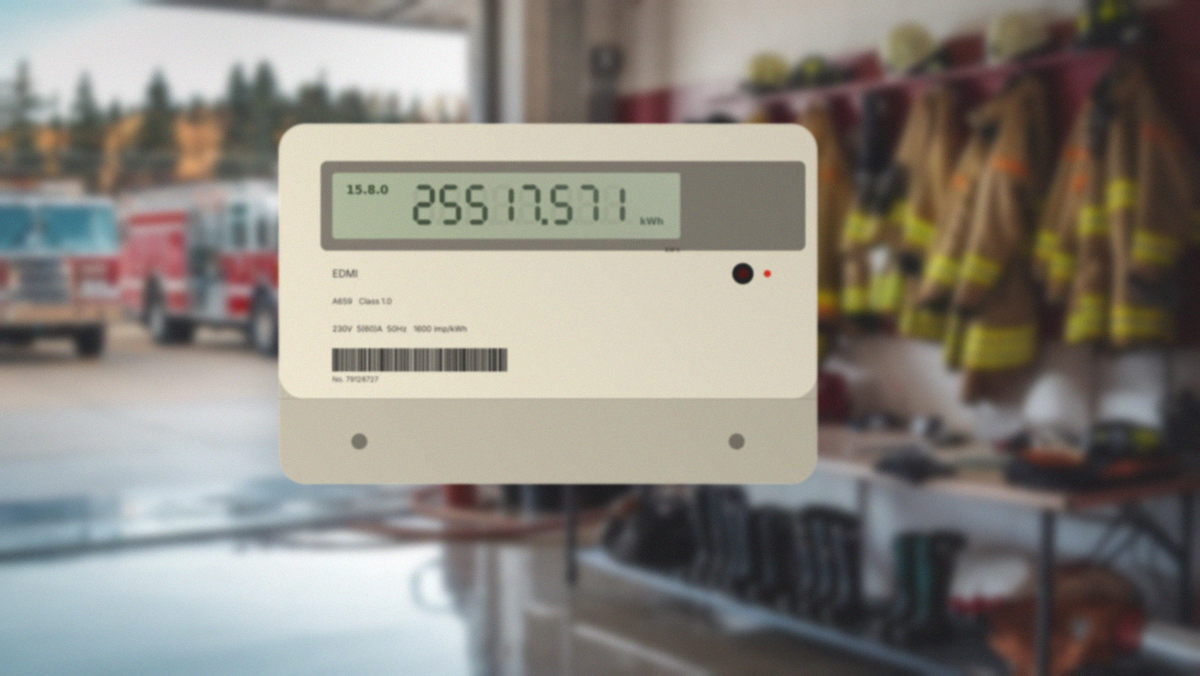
25517.571
